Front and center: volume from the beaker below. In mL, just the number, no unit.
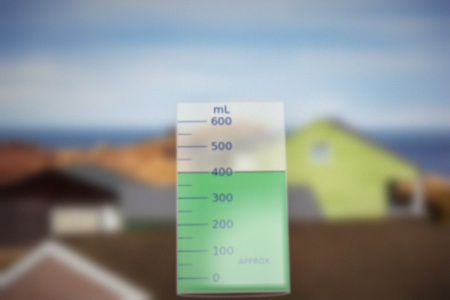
400
